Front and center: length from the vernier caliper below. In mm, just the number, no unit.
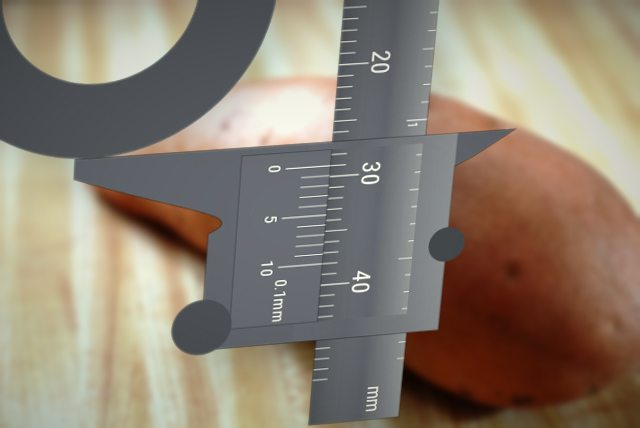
29.0
